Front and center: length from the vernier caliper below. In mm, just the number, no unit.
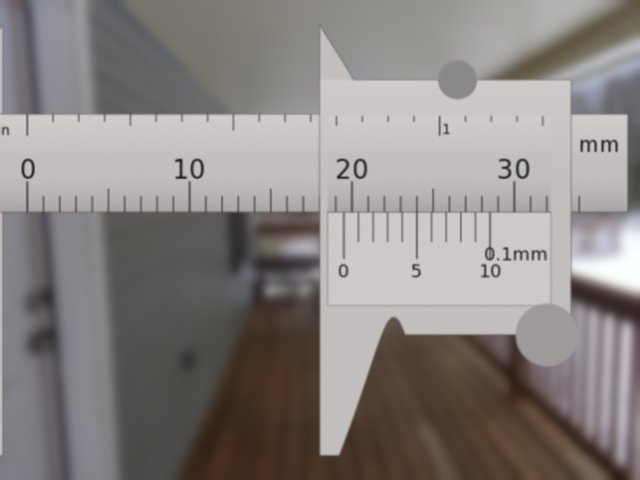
19.5
